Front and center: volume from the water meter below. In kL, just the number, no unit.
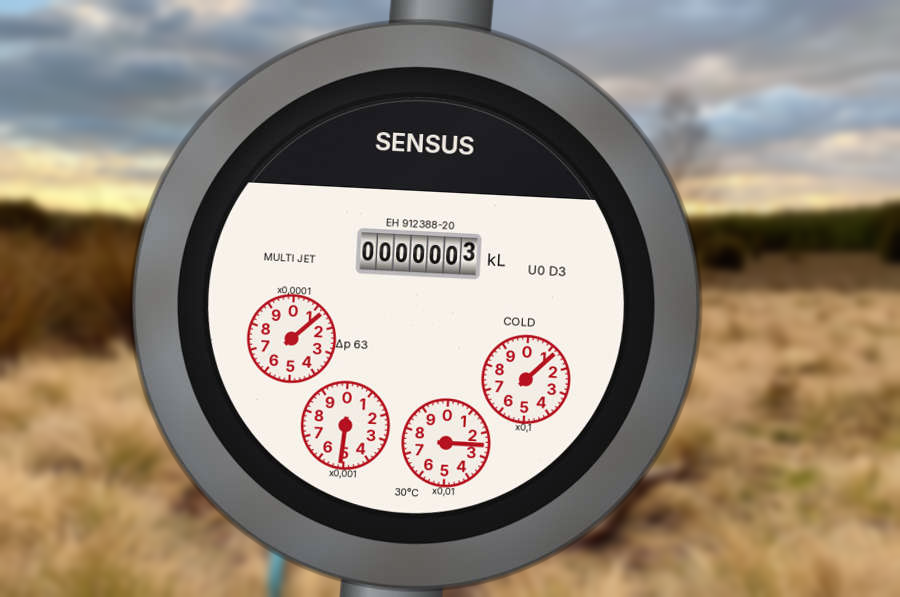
3.1251
